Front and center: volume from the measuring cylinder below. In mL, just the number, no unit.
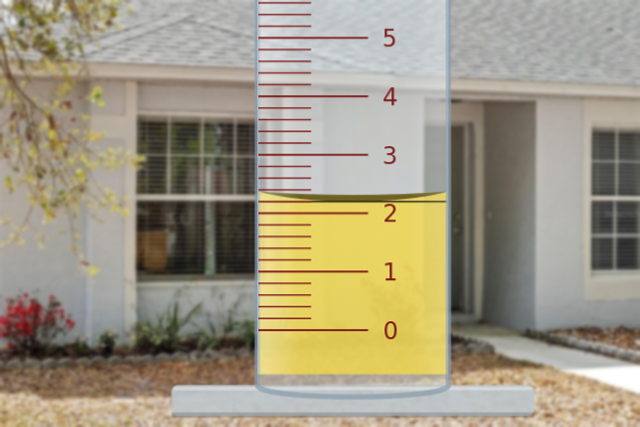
2.2
